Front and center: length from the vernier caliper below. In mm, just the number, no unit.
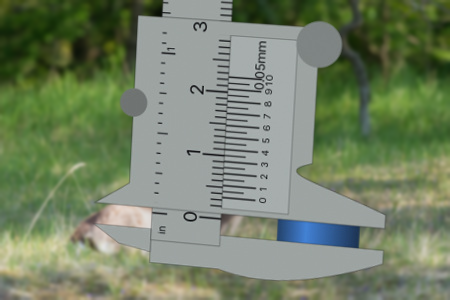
3.4
